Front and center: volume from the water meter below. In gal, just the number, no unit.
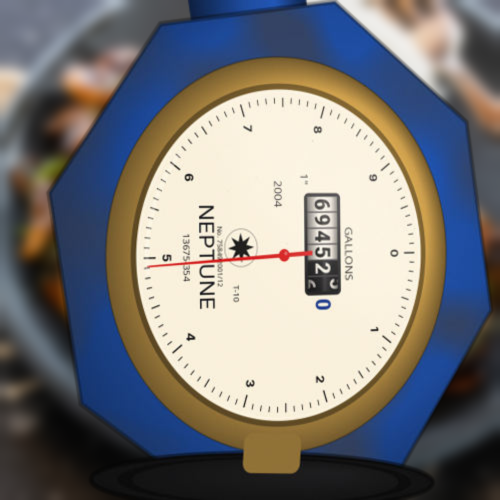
6945254.9
